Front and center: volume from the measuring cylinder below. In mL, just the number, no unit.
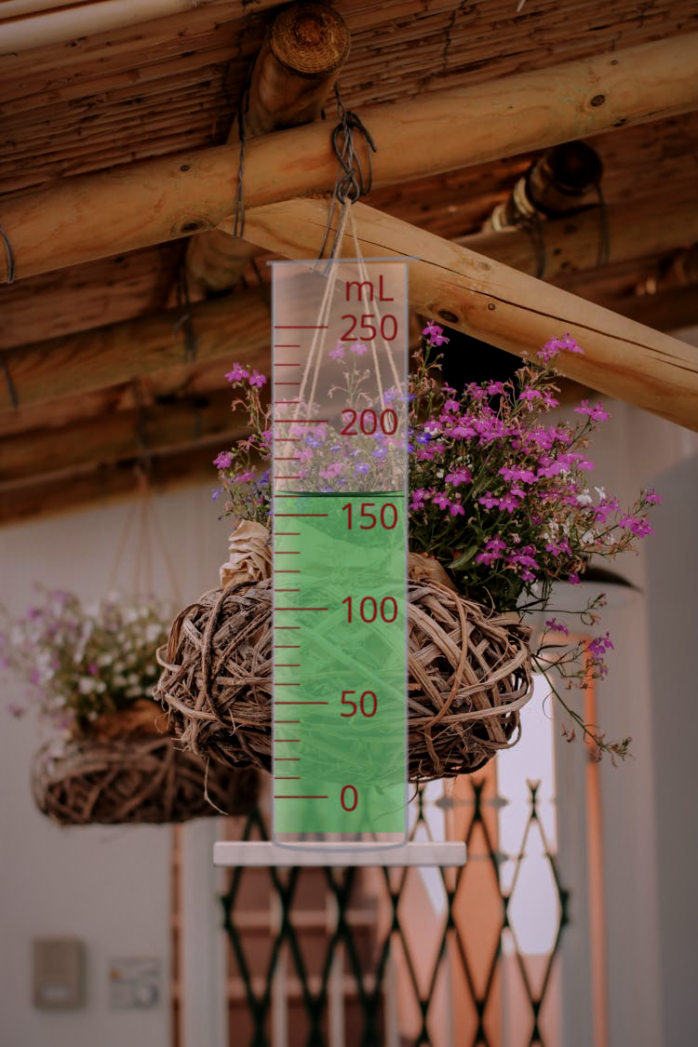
160
